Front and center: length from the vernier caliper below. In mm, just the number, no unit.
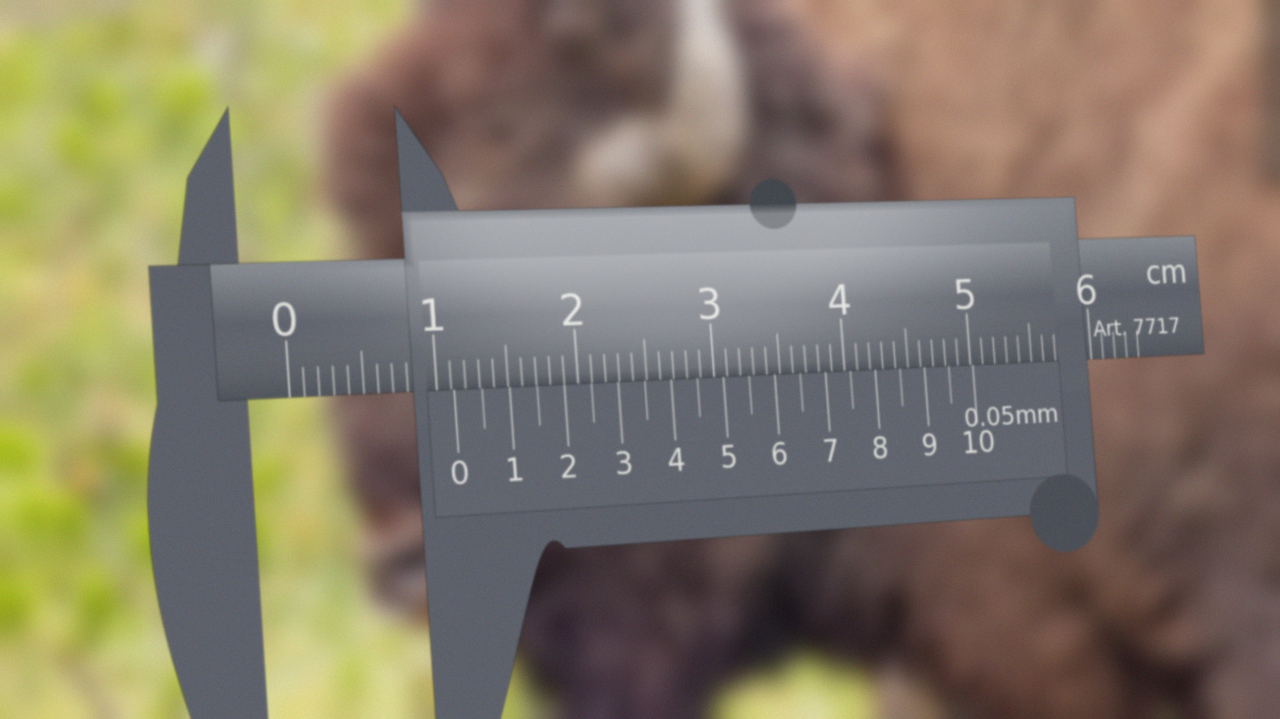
11.2
